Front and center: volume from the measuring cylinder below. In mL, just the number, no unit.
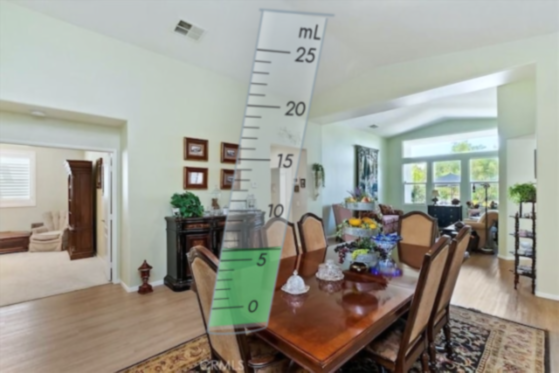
6
